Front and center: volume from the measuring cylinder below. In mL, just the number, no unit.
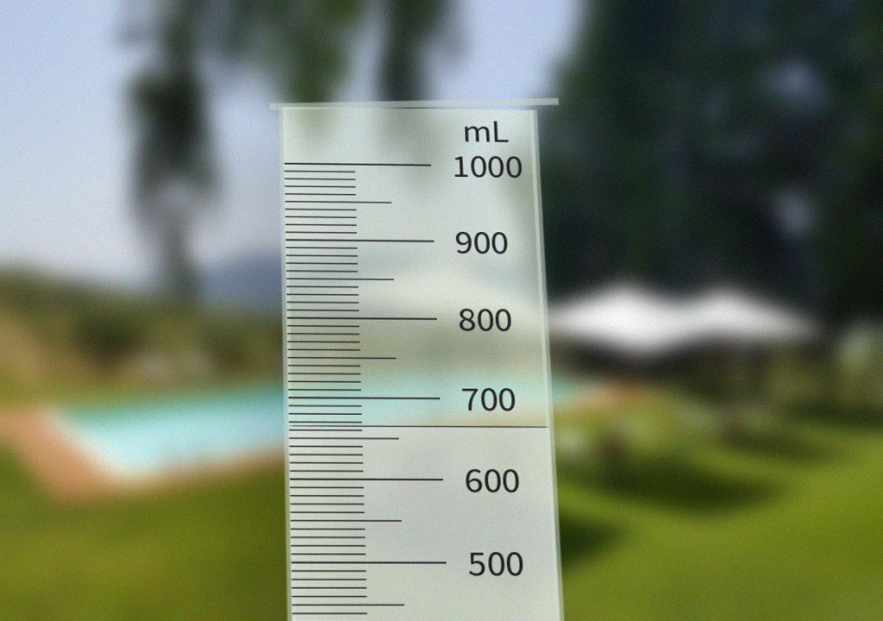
665
